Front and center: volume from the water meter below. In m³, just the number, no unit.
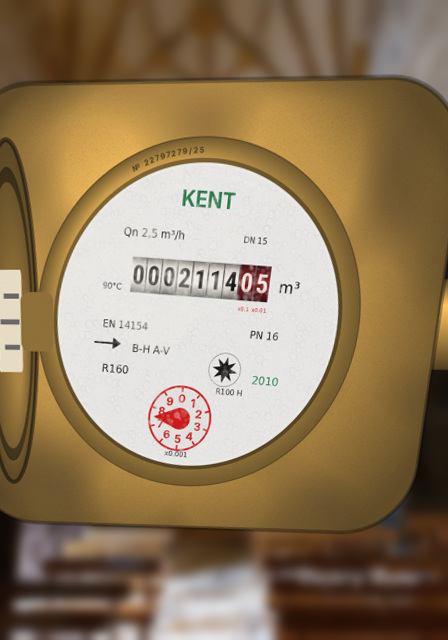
2114.057
